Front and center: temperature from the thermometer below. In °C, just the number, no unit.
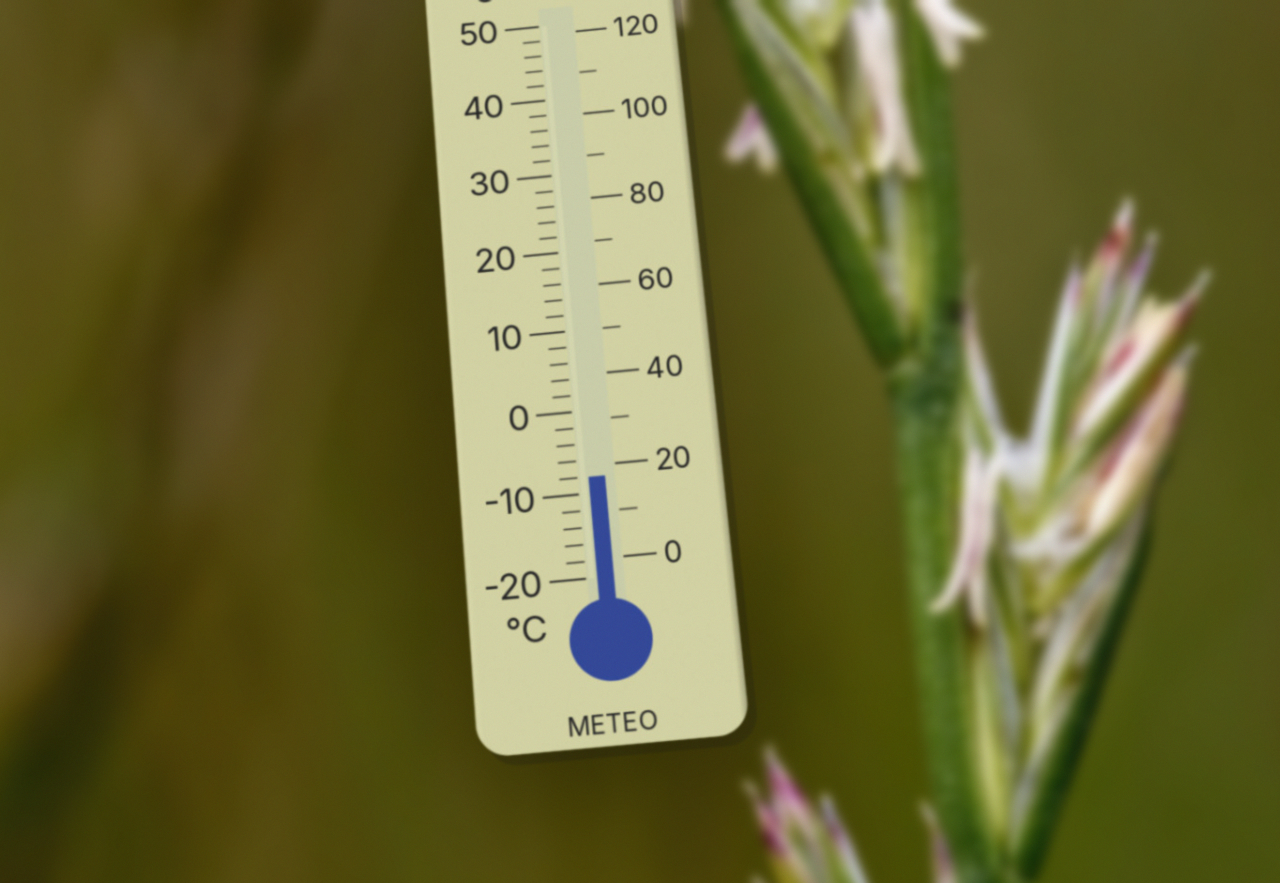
-8
